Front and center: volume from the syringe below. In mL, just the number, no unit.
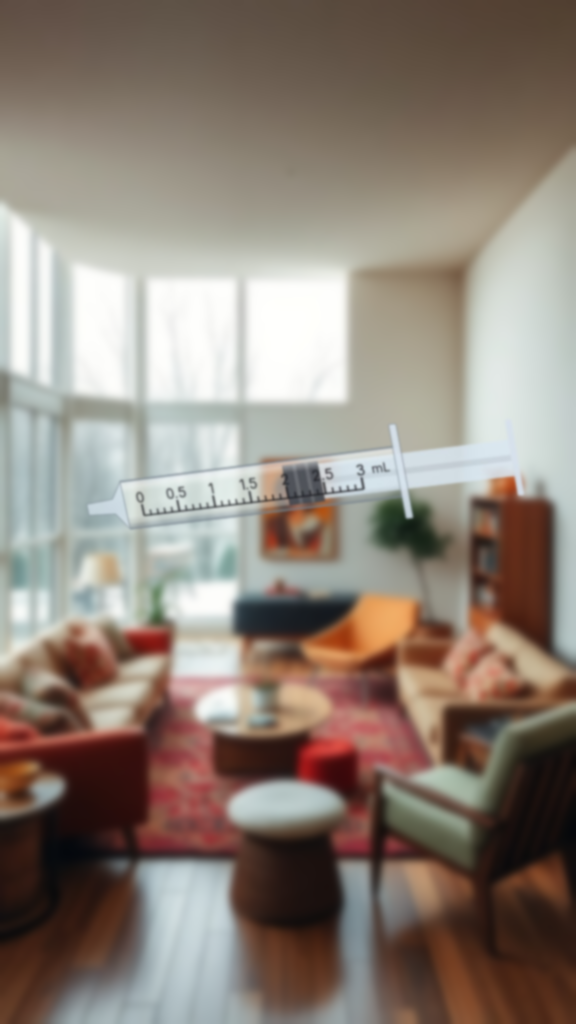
2
